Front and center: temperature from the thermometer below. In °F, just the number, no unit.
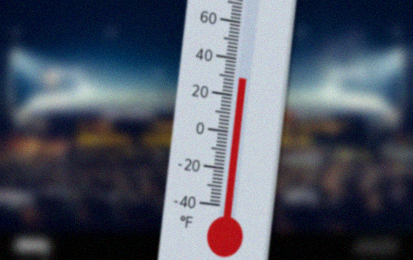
30
